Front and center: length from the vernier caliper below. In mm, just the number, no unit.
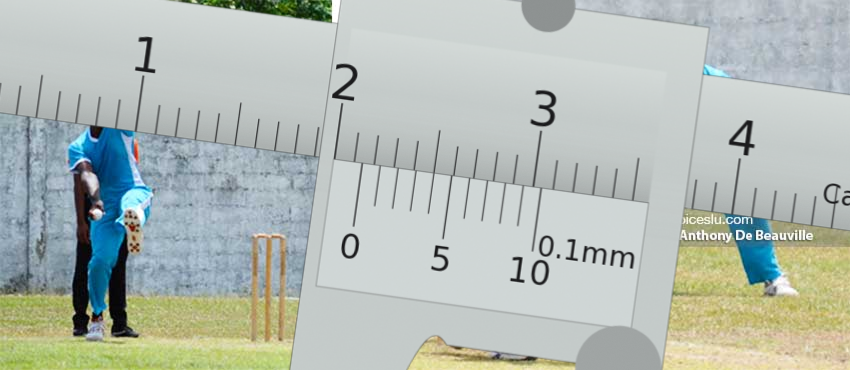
21.4
